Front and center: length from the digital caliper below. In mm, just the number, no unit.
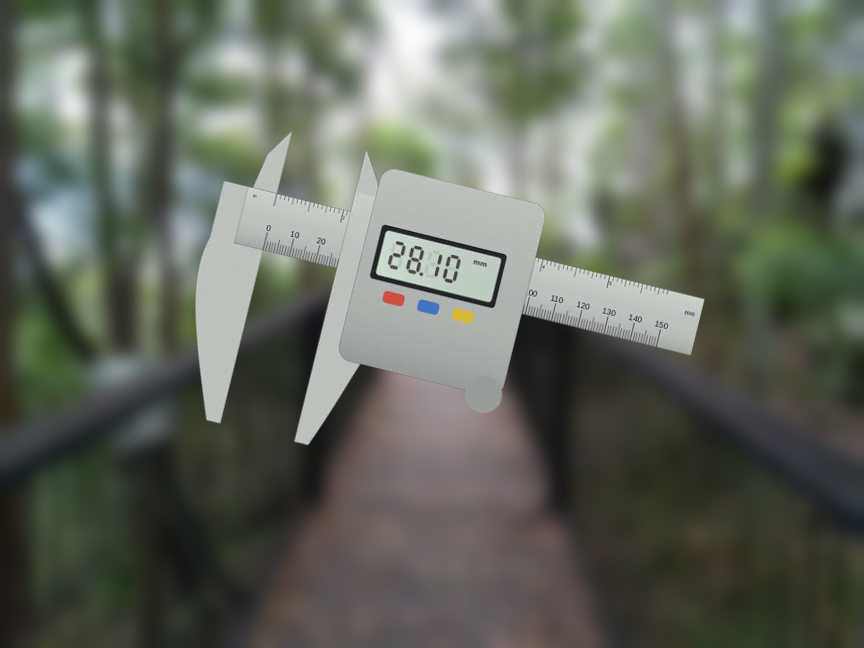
28.10
